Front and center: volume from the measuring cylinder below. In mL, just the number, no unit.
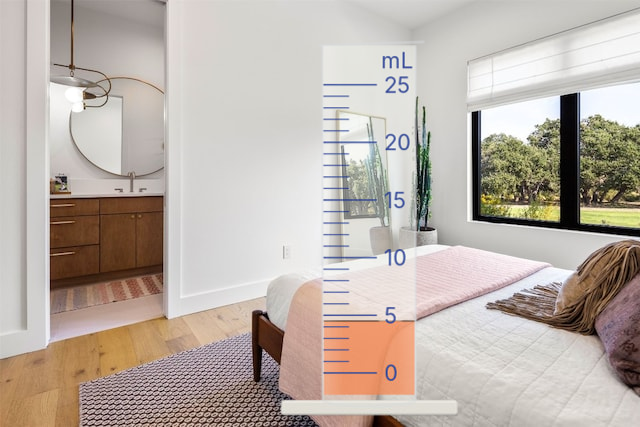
4.5
